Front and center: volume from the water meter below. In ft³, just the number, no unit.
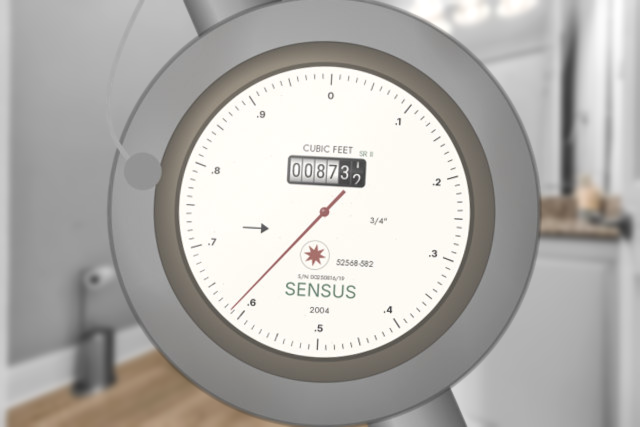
8731.61
